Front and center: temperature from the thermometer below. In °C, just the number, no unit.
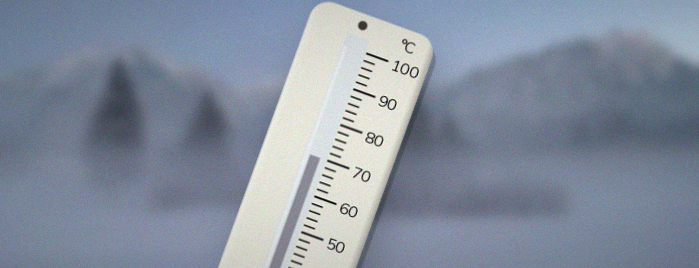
70
